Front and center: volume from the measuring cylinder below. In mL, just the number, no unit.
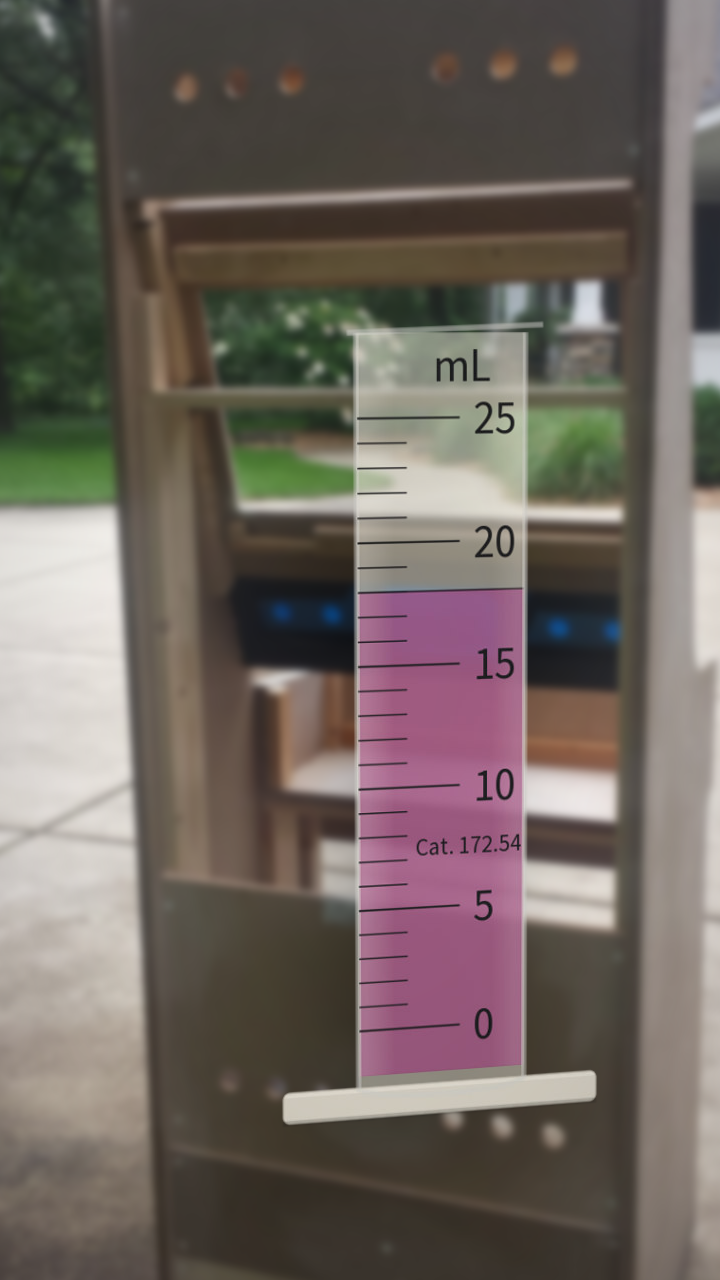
18
